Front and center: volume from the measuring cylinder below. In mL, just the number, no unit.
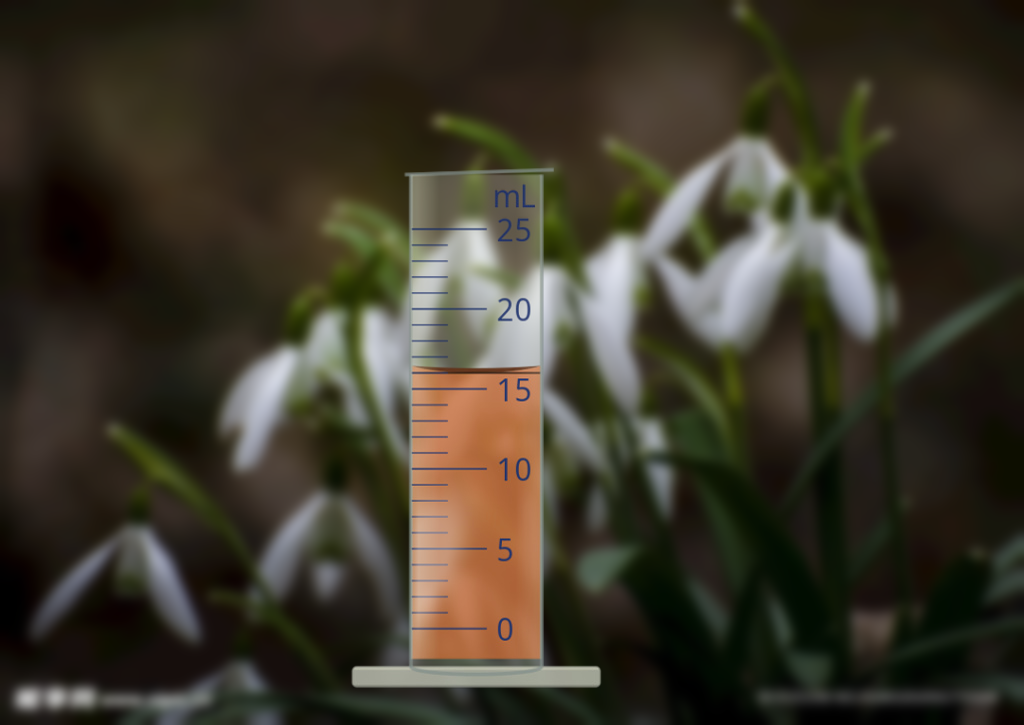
16
